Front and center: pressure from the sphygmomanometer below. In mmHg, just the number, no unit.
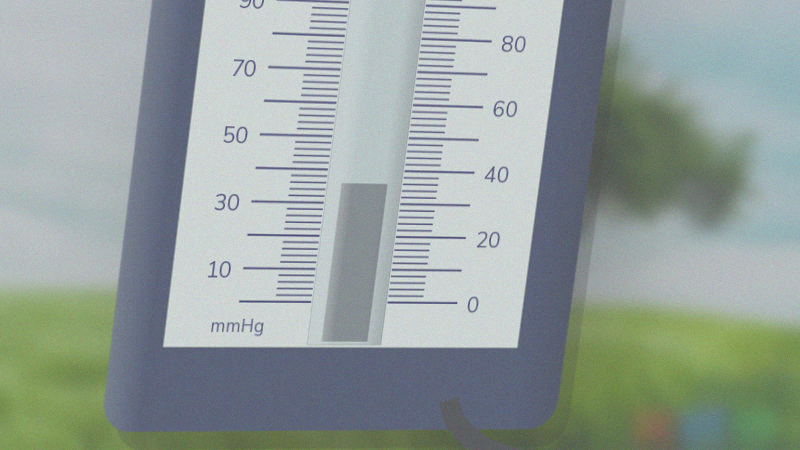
36
